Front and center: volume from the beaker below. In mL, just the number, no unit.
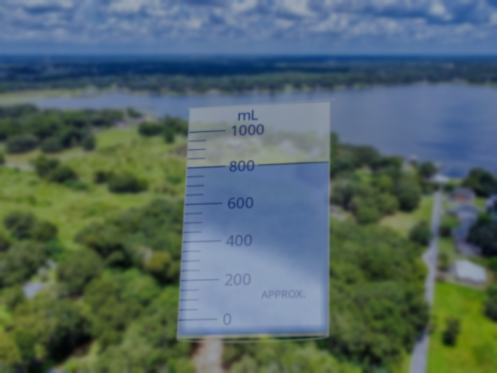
800
